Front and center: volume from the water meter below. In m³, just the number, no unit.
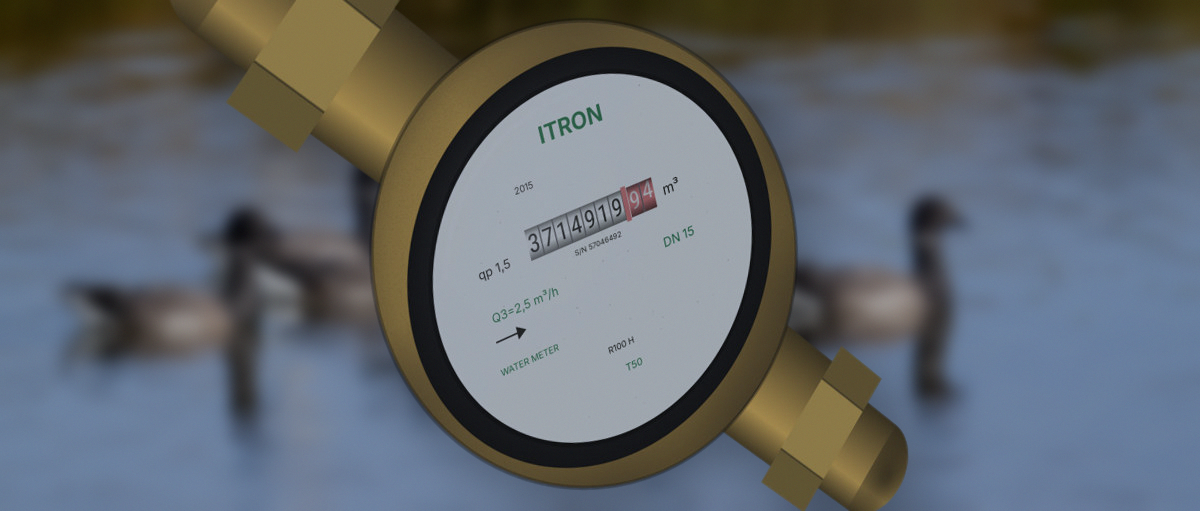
3714919.94
